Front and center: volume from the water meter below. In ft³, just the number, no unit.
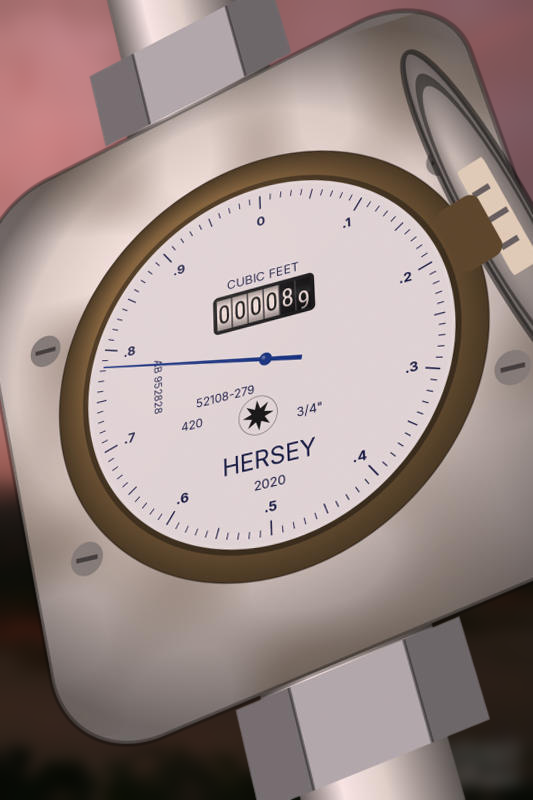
88.78
